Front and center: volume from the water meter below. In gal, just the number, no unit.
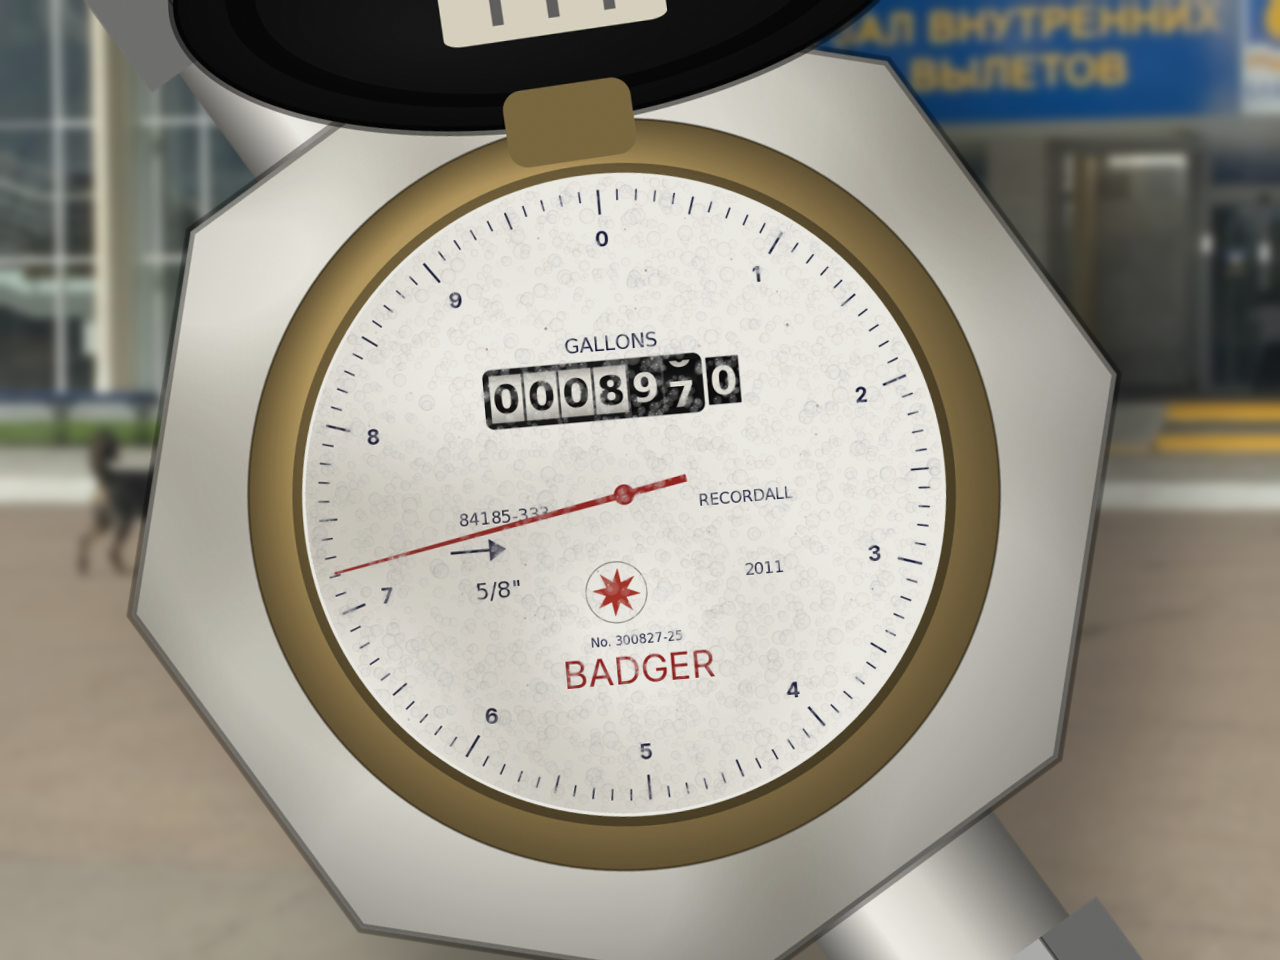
8967.2
